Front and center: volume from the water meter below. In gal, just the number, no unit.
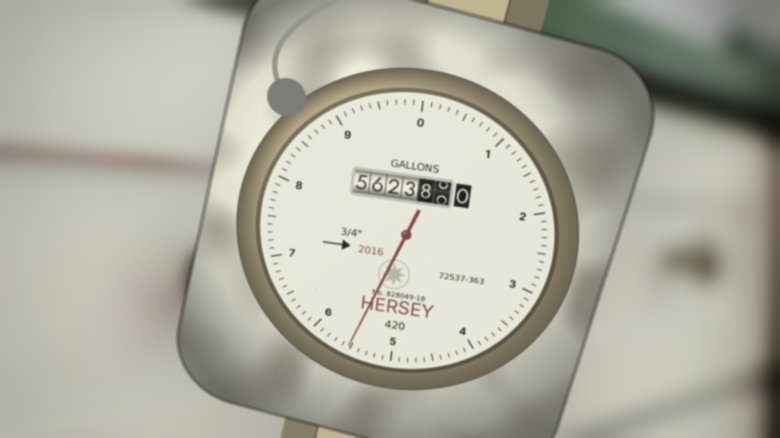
5623885.5
